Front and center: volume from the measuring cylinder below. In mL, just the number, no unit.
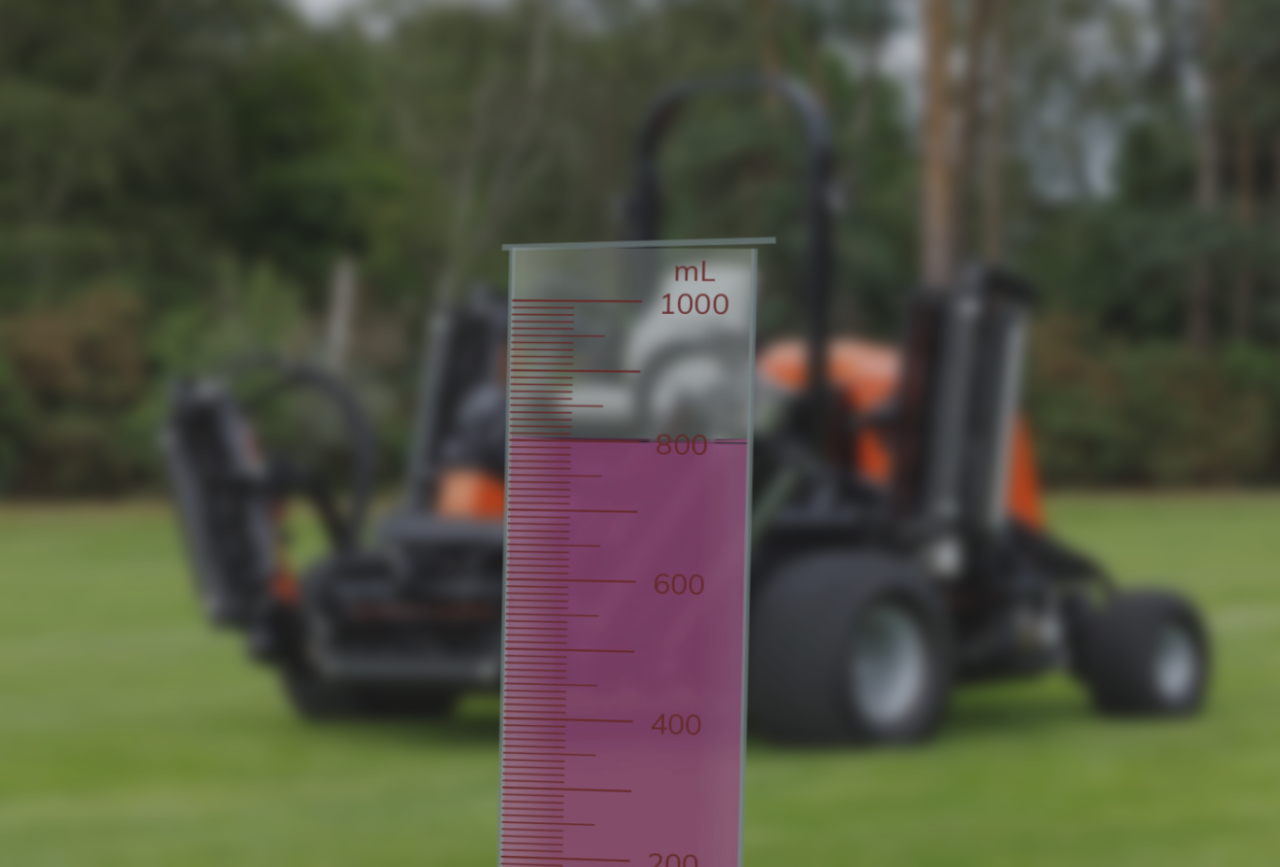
800
